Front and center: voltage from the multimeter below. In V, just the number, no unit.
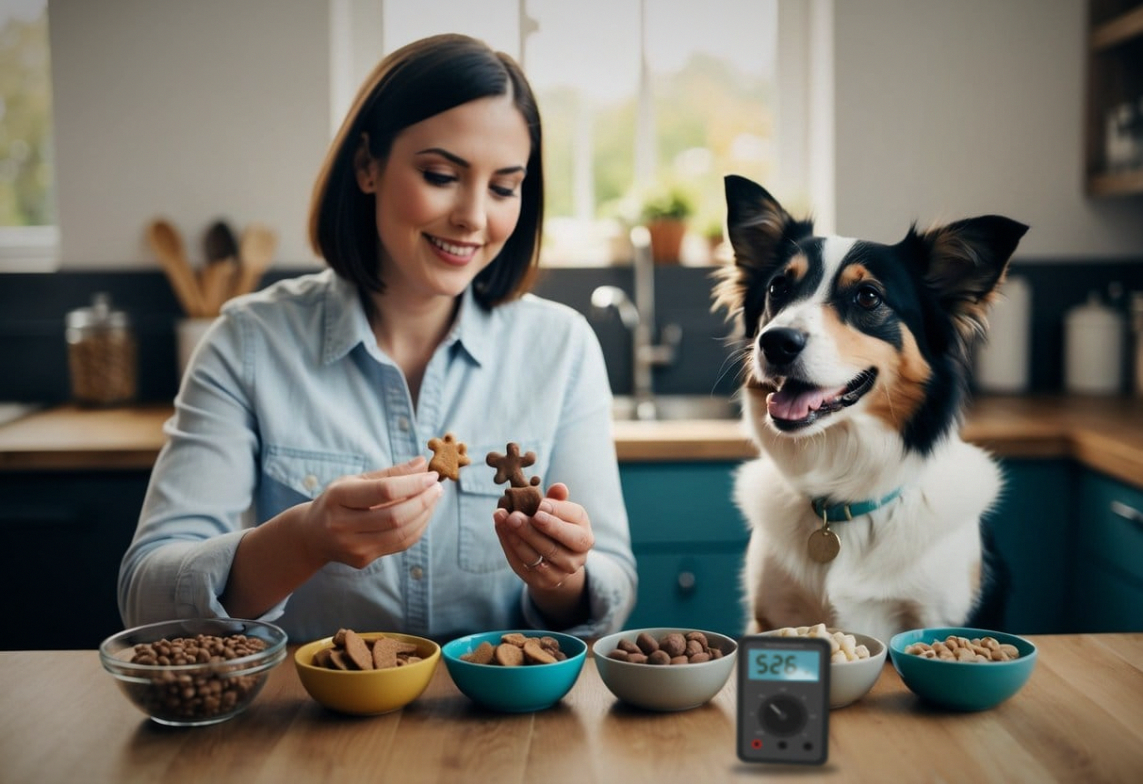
526
